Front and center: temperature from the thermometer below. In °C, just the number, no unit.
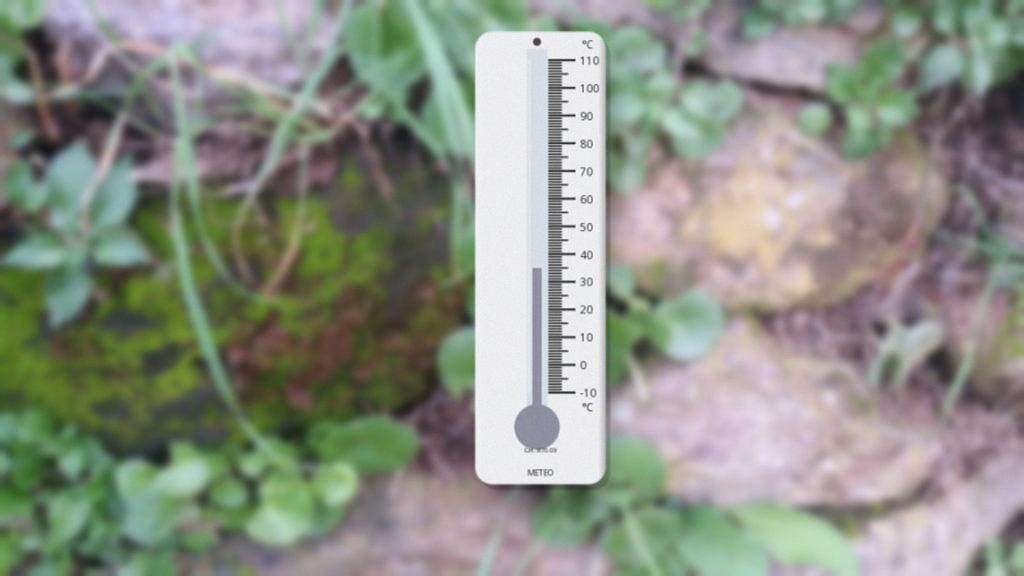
35
